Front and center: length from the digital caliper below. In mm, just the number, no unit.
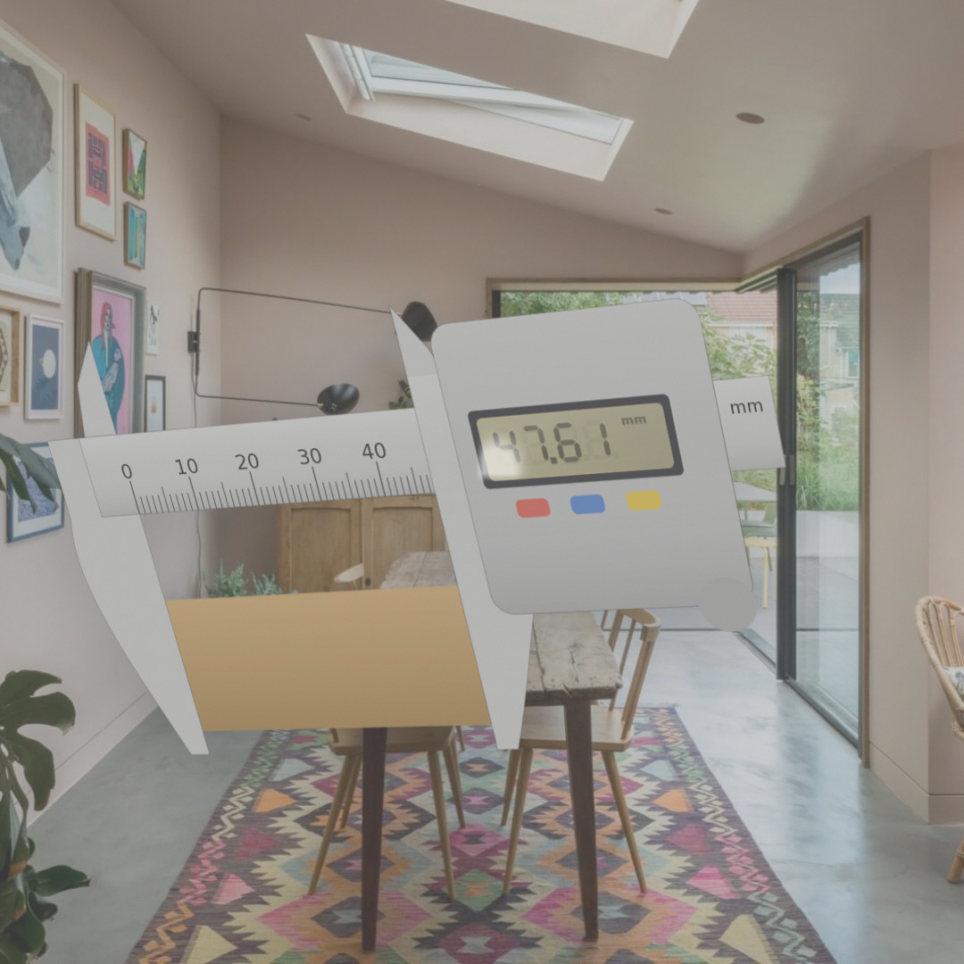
47.61
